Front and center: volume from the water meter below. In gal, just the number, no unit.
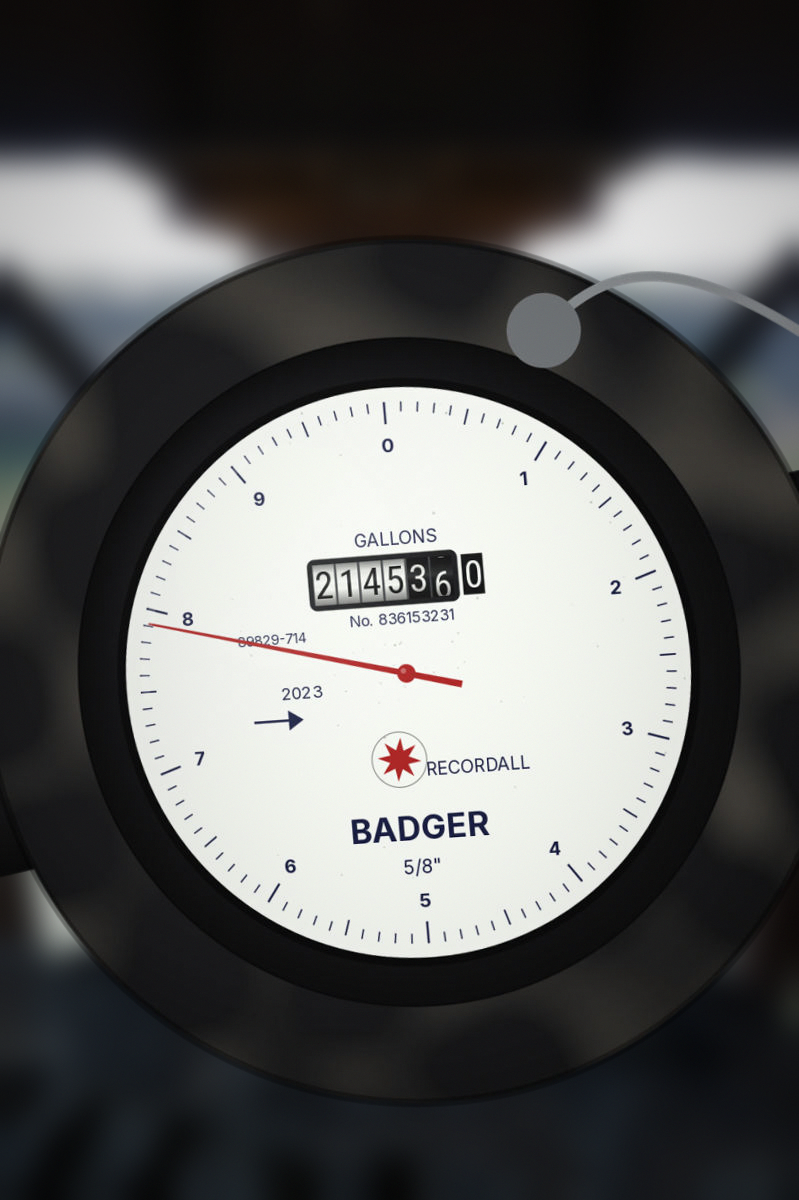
2145357.9
